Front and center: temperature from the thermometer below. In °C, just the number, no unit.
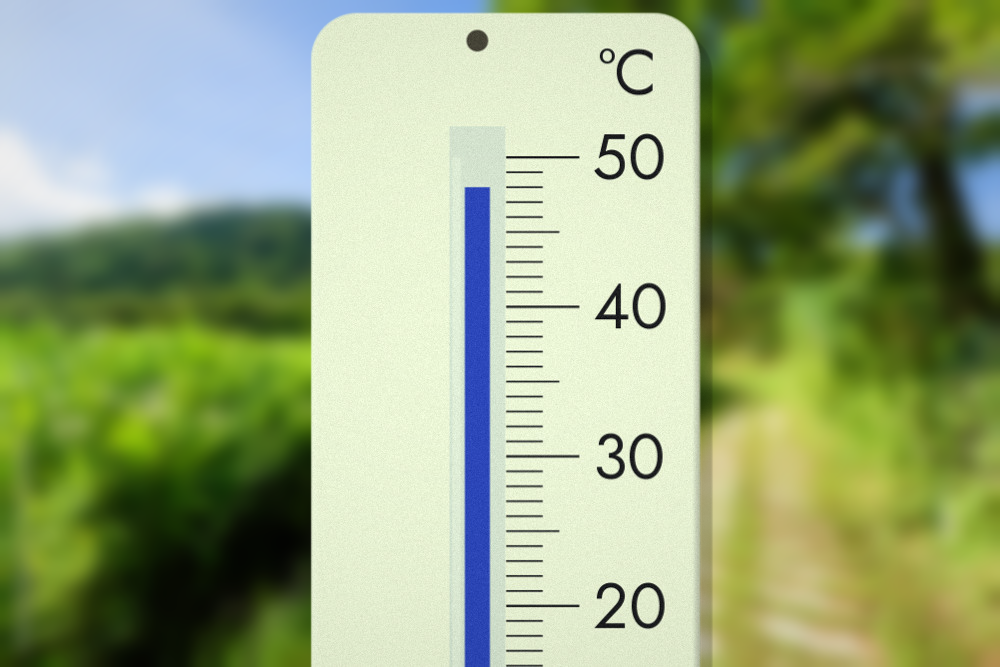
48
